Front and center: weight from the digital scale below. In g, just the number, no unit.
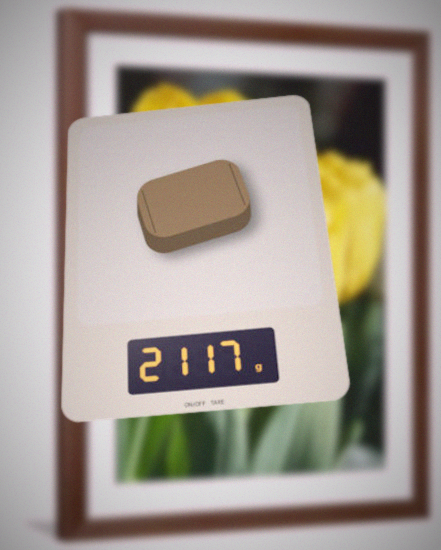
2117
